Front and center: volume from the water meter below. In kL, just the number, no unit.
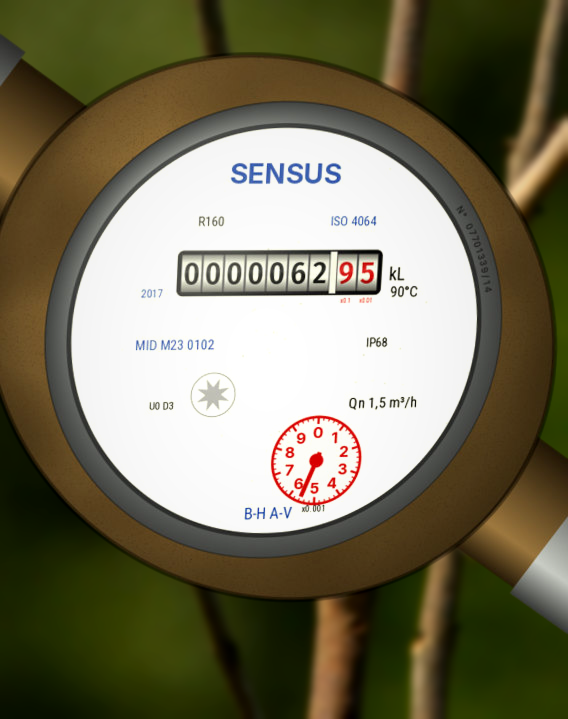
62.955
